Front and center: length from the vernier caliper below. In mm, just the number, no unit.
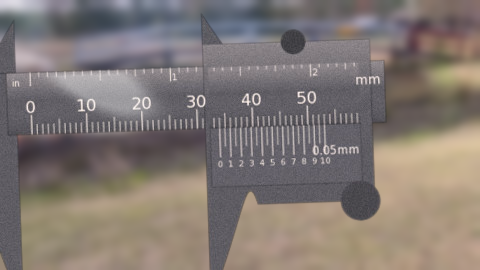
34.0
